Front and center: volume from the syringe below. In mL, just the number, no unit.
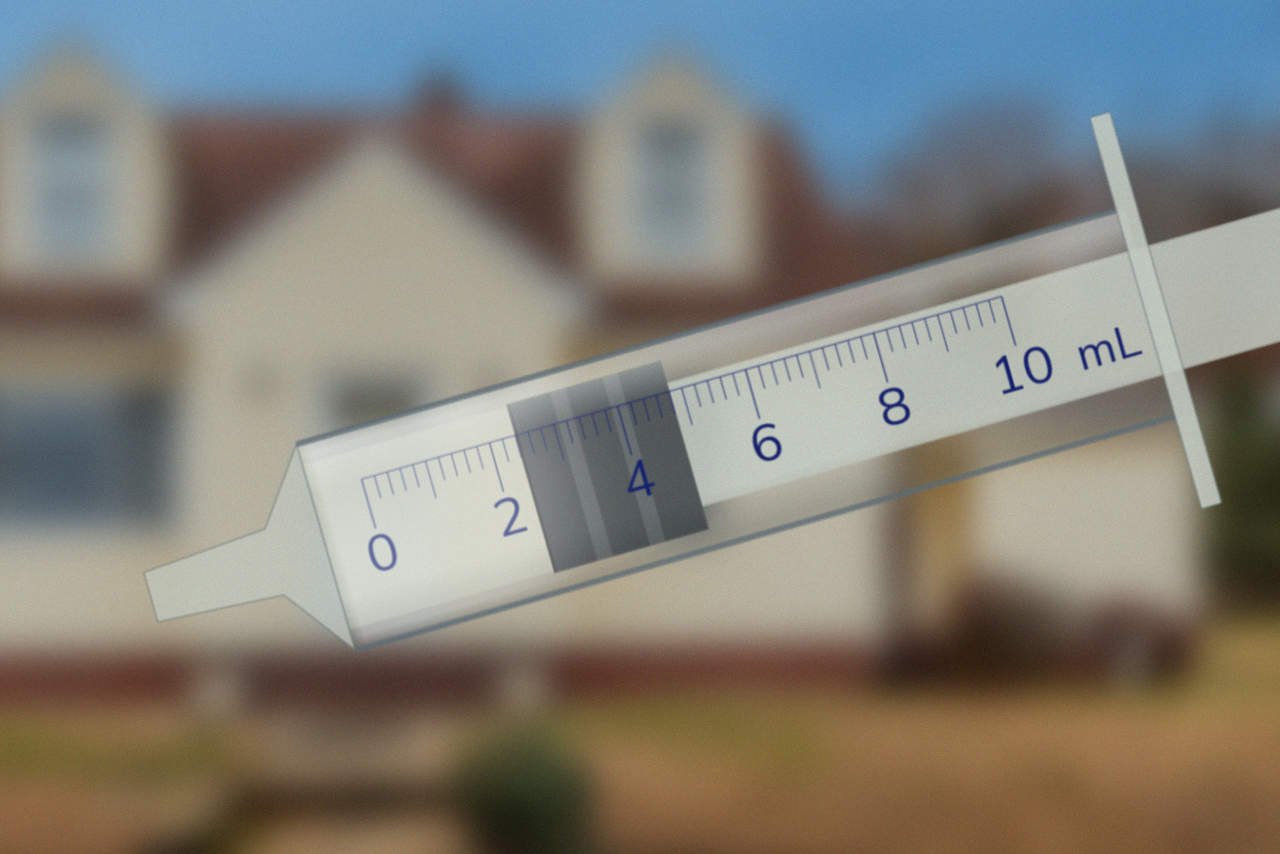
2.4
